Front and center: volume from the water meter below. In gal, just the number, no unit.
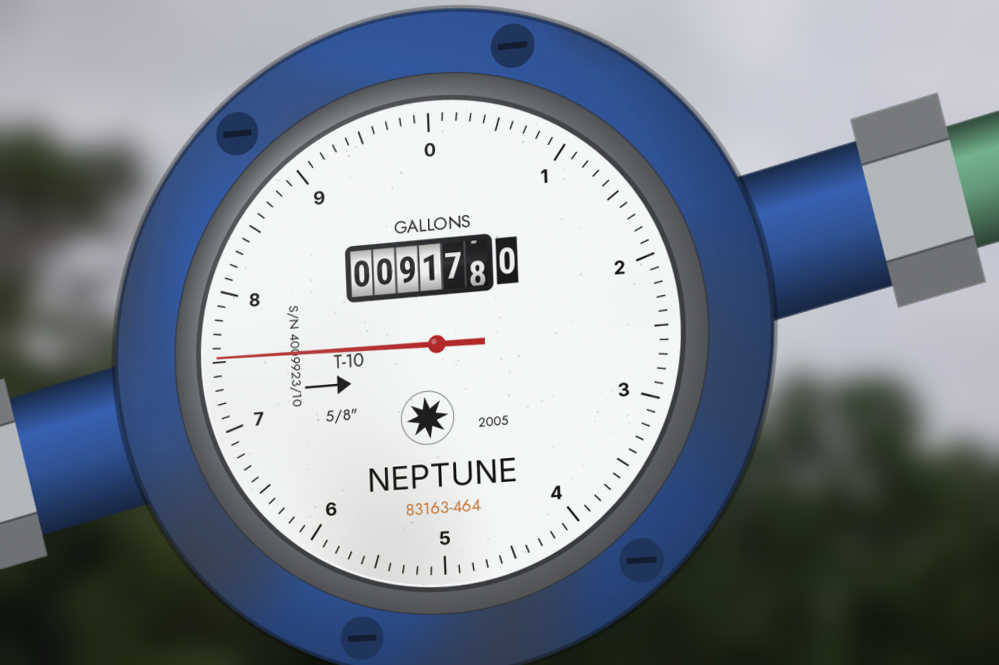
91777.5
